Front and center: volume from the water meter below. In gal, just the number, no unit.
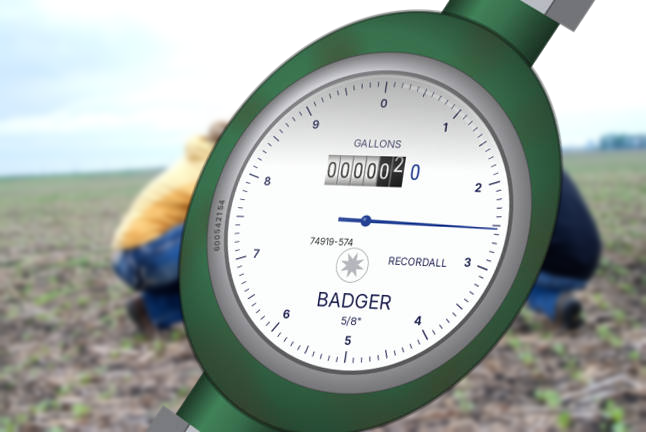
22.5
